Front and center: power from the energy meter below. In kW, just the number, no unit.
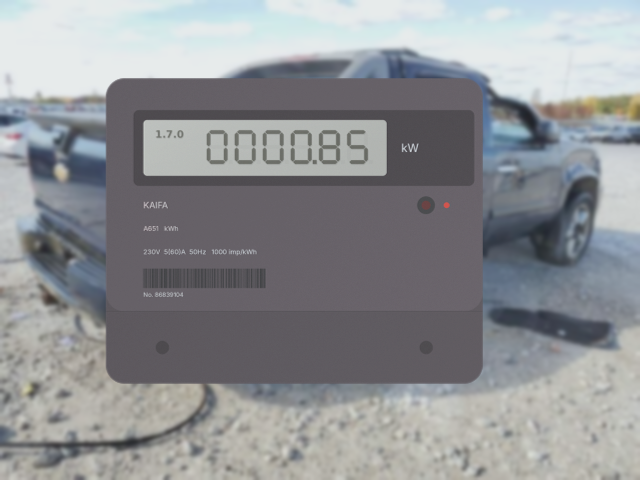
0.85
